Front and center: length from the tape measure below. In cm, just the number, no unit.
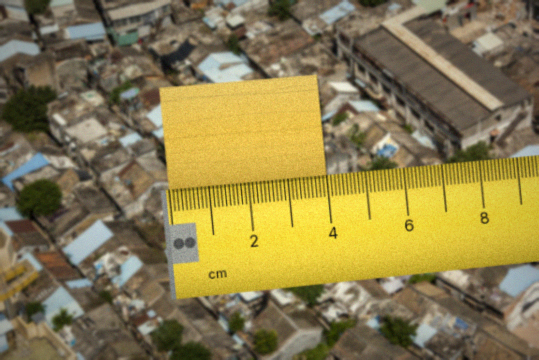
4
